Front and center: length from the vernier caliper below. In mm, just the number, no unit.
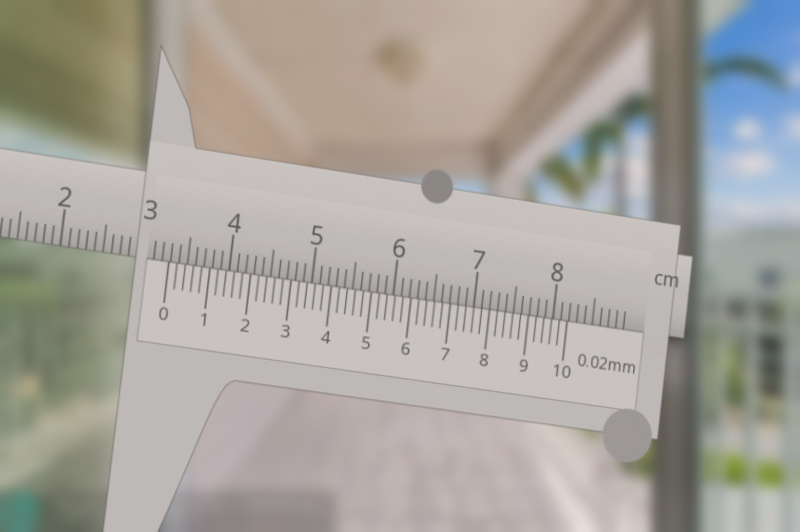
32.8
